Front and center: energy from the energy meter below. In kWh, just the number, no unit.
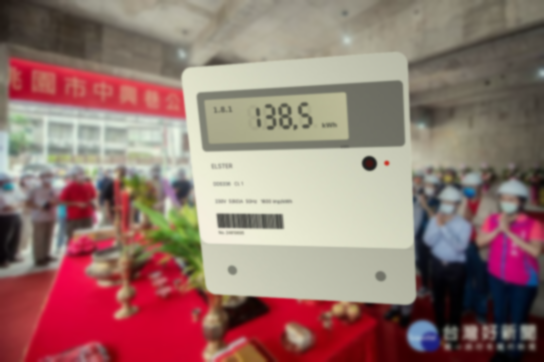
138.5
